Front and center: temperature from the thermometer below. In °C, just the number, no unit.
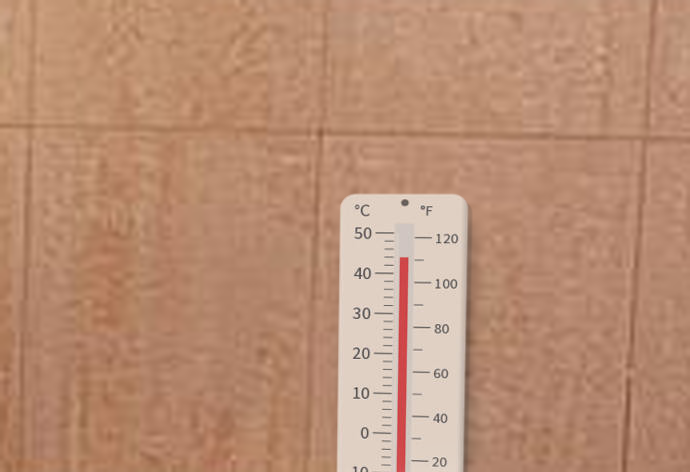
44
